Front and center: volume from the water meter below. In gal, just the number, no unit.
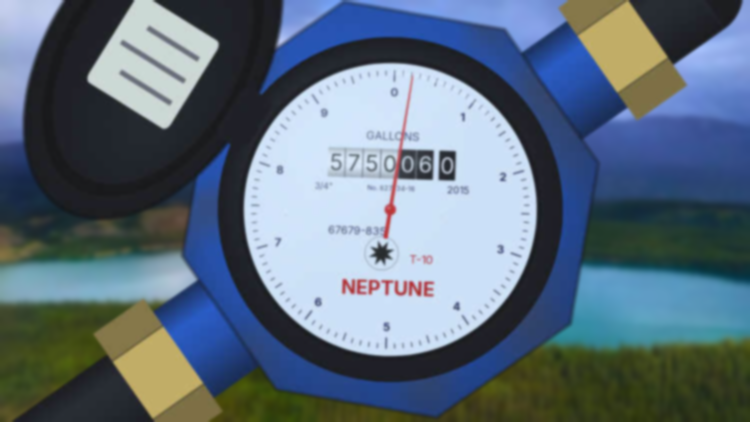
5750060.2
